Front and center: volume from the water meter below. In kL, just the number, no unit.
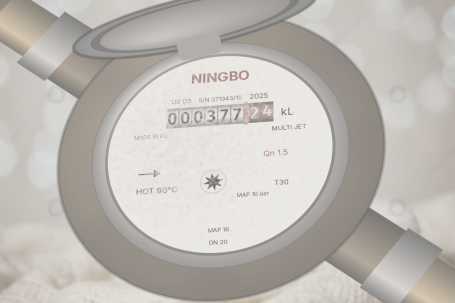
377.24
